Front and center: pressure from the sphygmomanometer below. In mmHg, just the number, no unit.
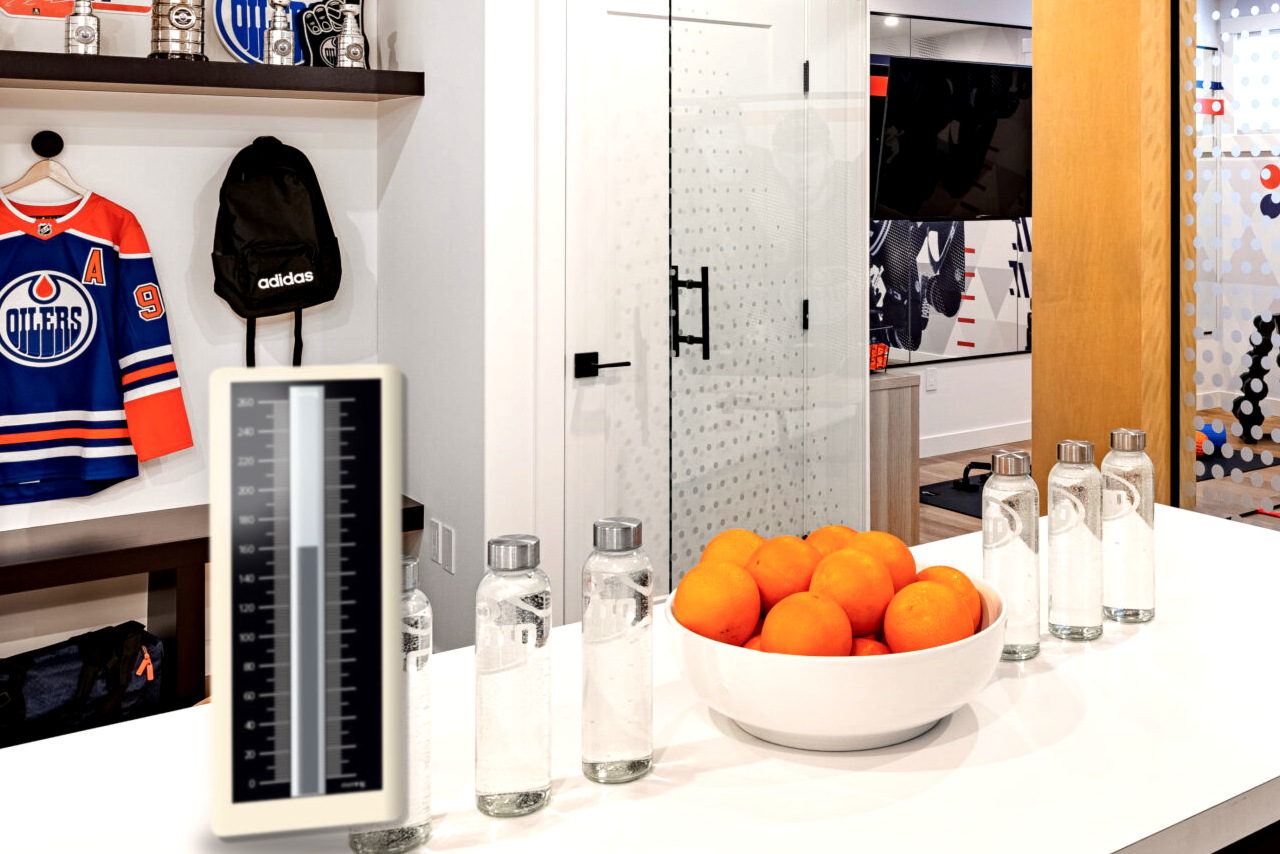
160
